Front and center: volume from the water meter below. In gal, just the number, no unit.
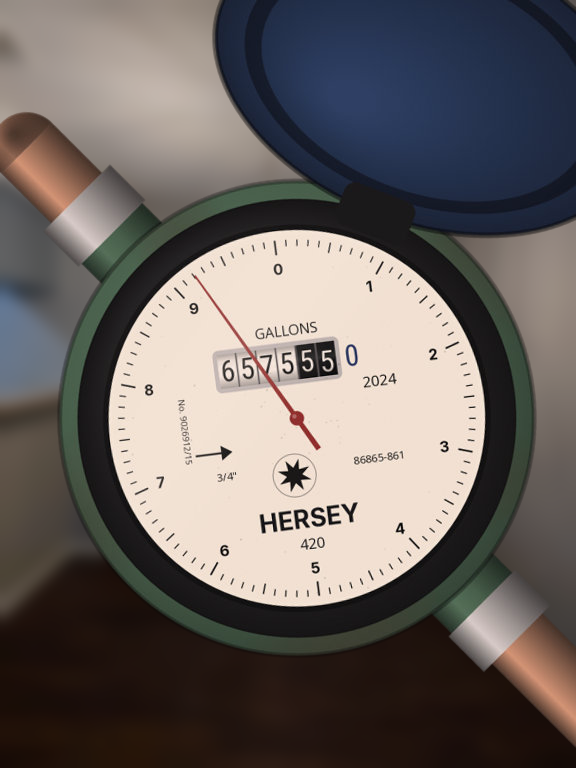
6575549.2
